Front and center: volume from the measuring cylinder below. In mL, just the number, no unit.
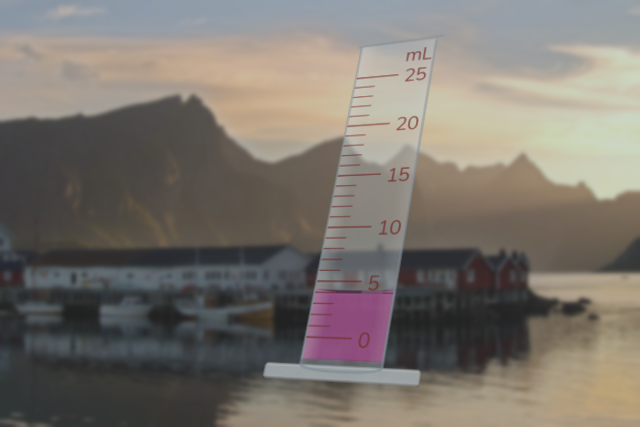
4
